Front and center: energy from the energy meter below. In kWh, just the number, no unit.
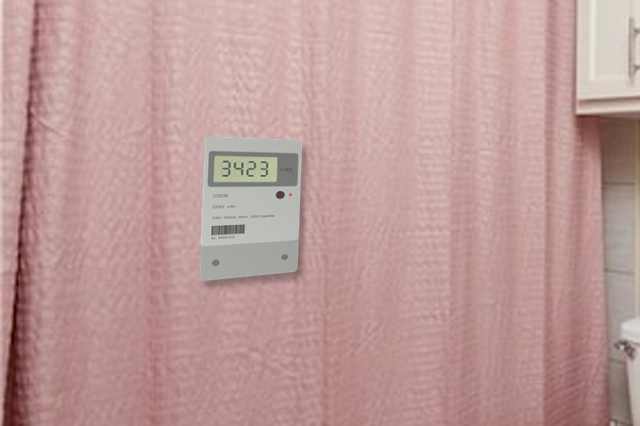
3423
